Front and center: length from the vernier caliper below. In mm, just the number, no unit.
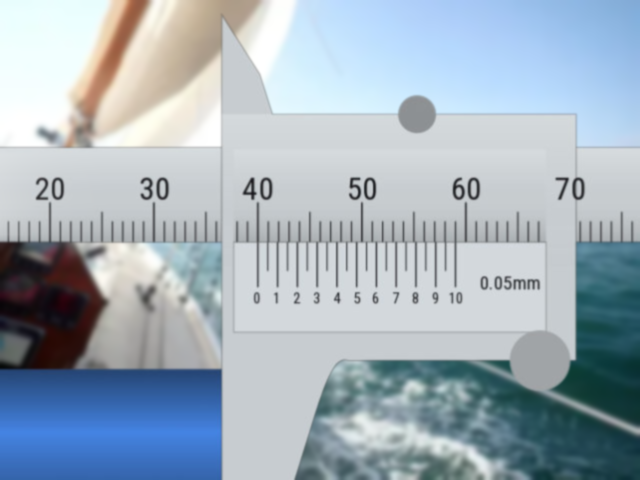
40.0
